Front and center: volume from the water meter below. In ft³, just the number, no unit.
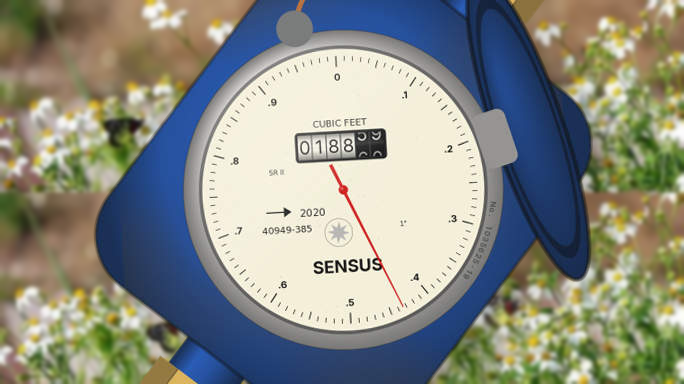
18859.43
